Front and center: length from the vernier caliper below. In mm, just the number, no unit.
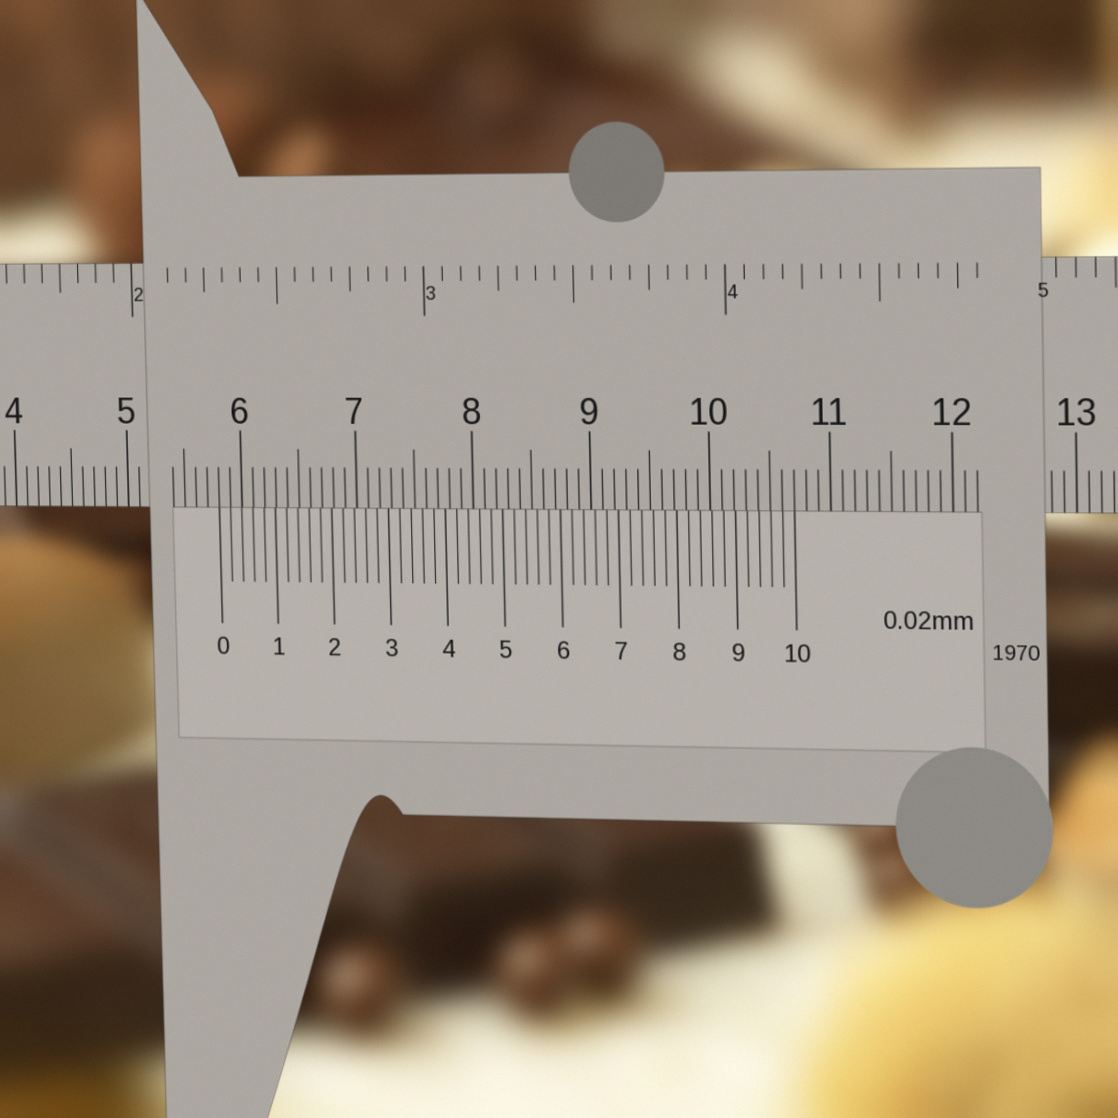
58.0
